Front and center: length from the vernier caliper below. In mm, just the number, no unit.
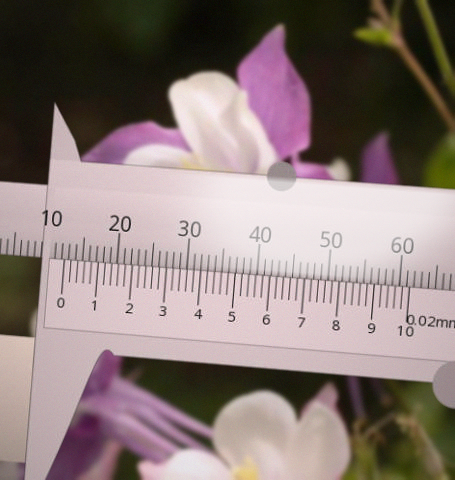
12.4
